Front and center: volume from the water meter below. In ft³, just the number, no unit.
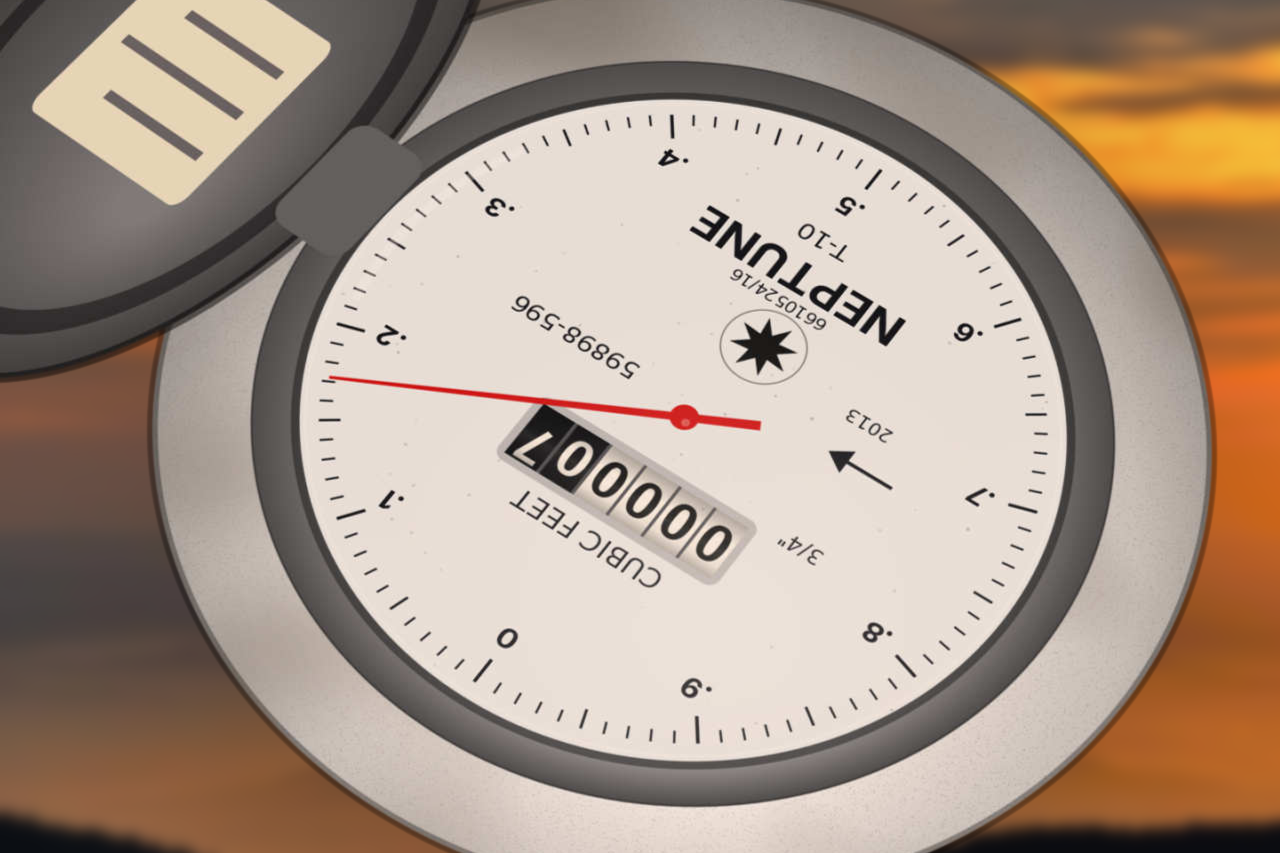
7.17
